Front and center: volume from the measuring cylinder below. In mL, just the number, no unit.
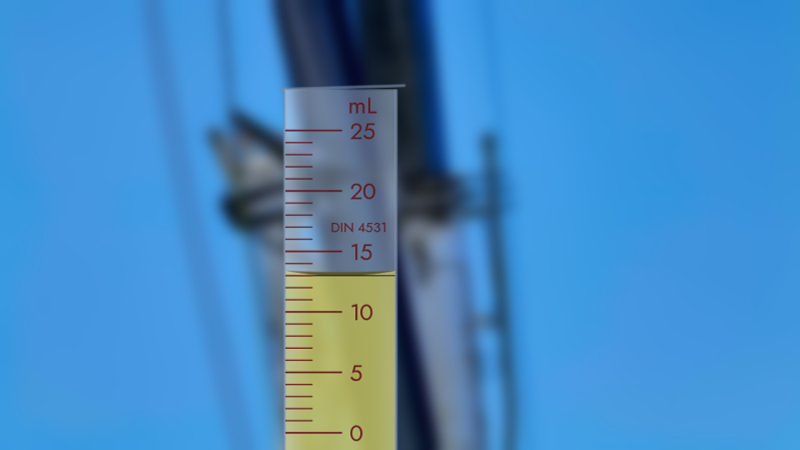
13
